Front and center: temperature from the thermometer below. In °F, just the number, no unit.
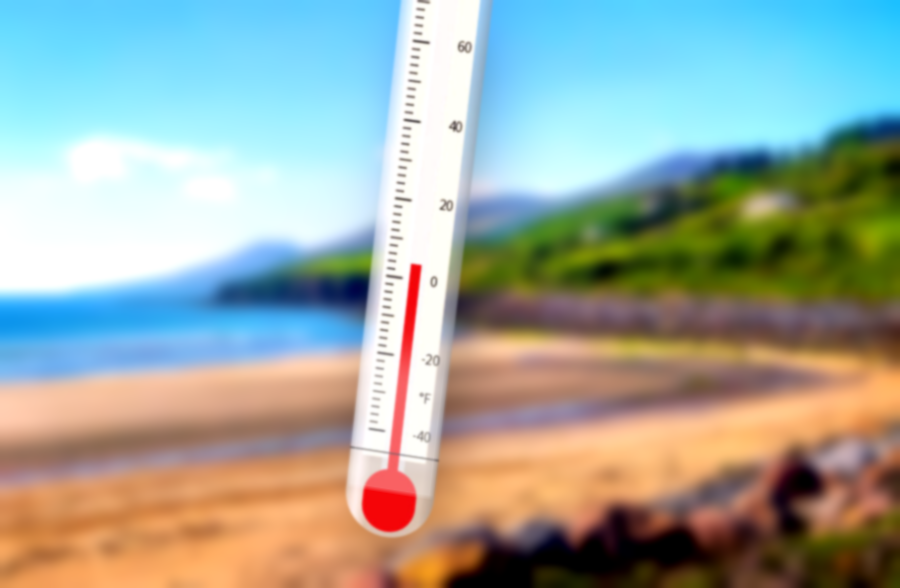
4
